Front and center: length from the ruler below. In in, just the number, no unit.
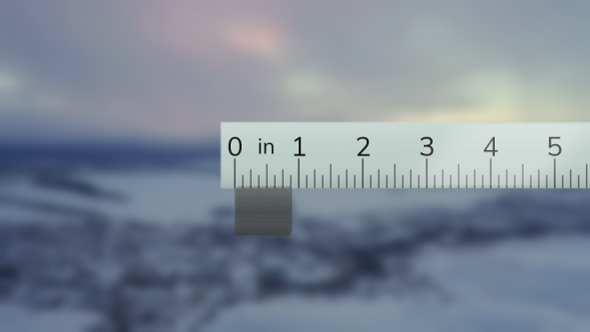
0.875
